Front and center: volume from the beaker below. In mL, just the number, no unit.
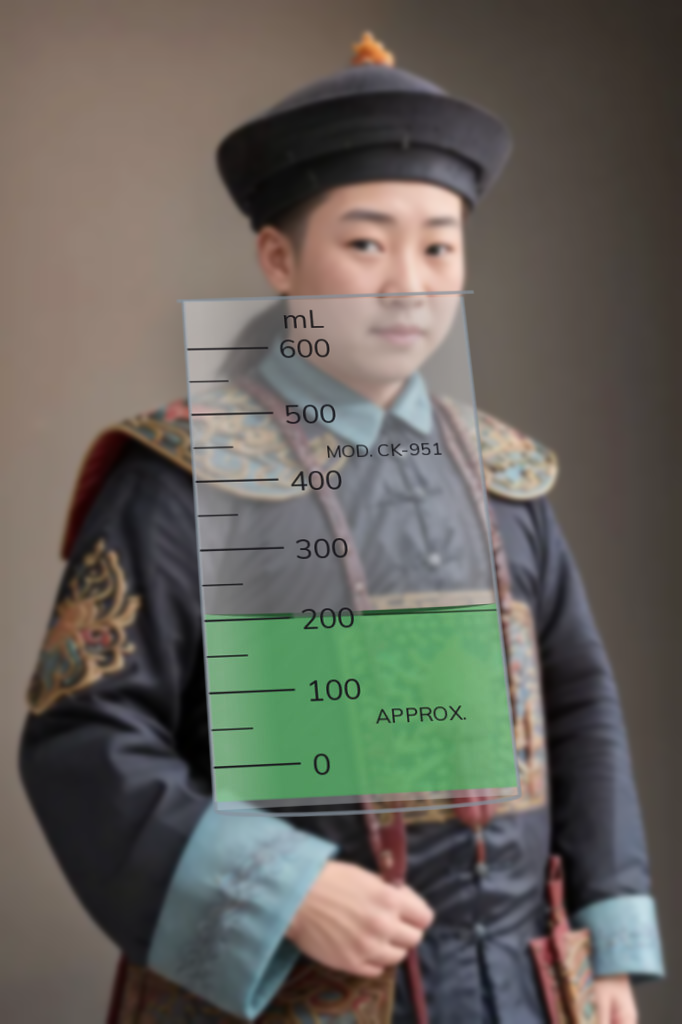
200
